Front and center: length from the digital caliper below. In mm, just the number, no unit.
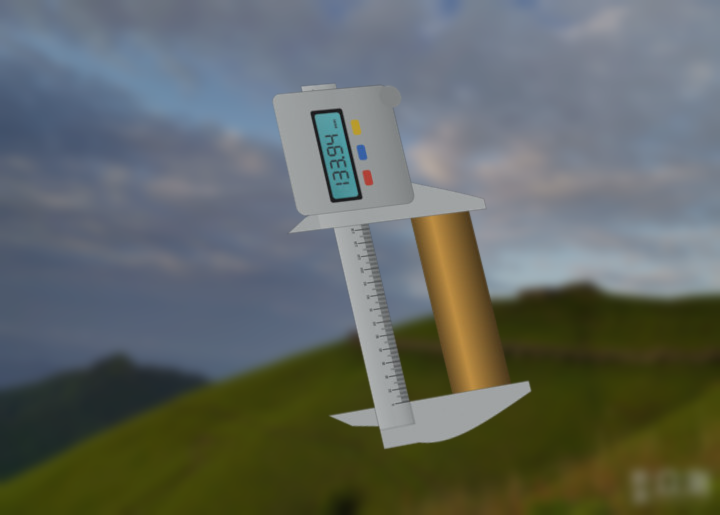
133.94
